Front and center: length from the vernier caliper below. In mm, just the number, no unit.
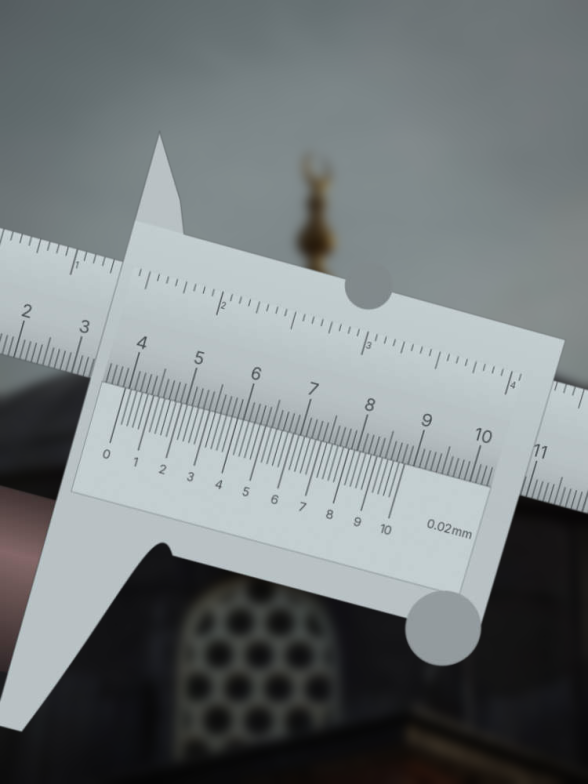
39.4
